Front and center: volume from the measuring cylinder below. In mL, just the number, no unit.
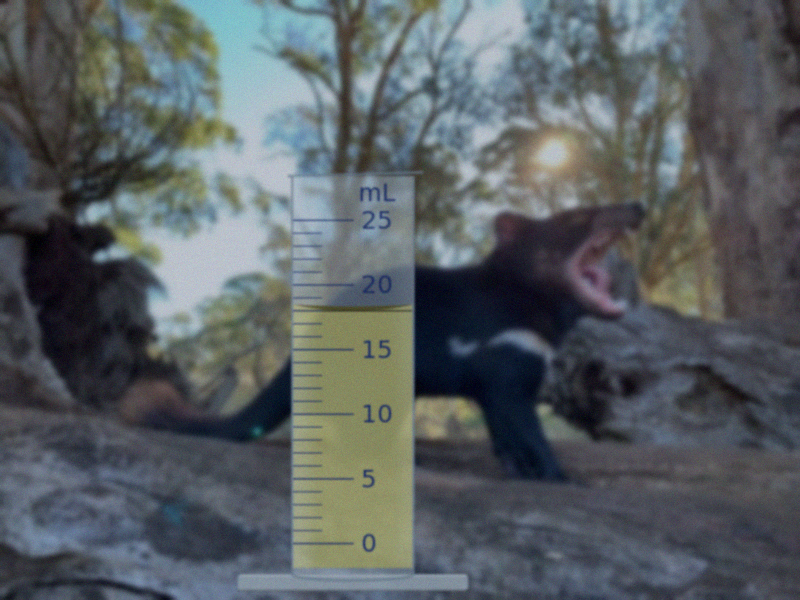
18
